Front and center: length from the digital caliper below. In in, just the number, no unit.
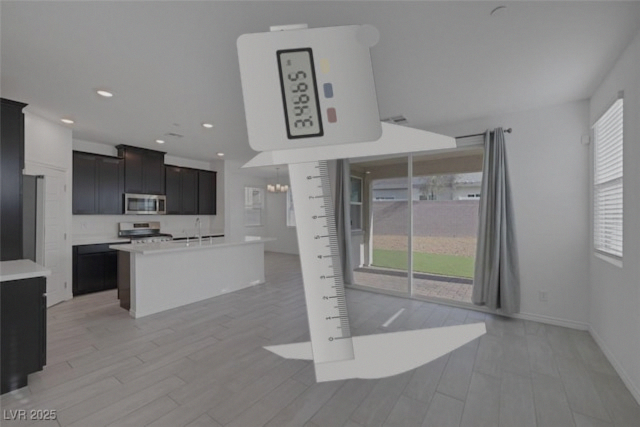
3.4665
